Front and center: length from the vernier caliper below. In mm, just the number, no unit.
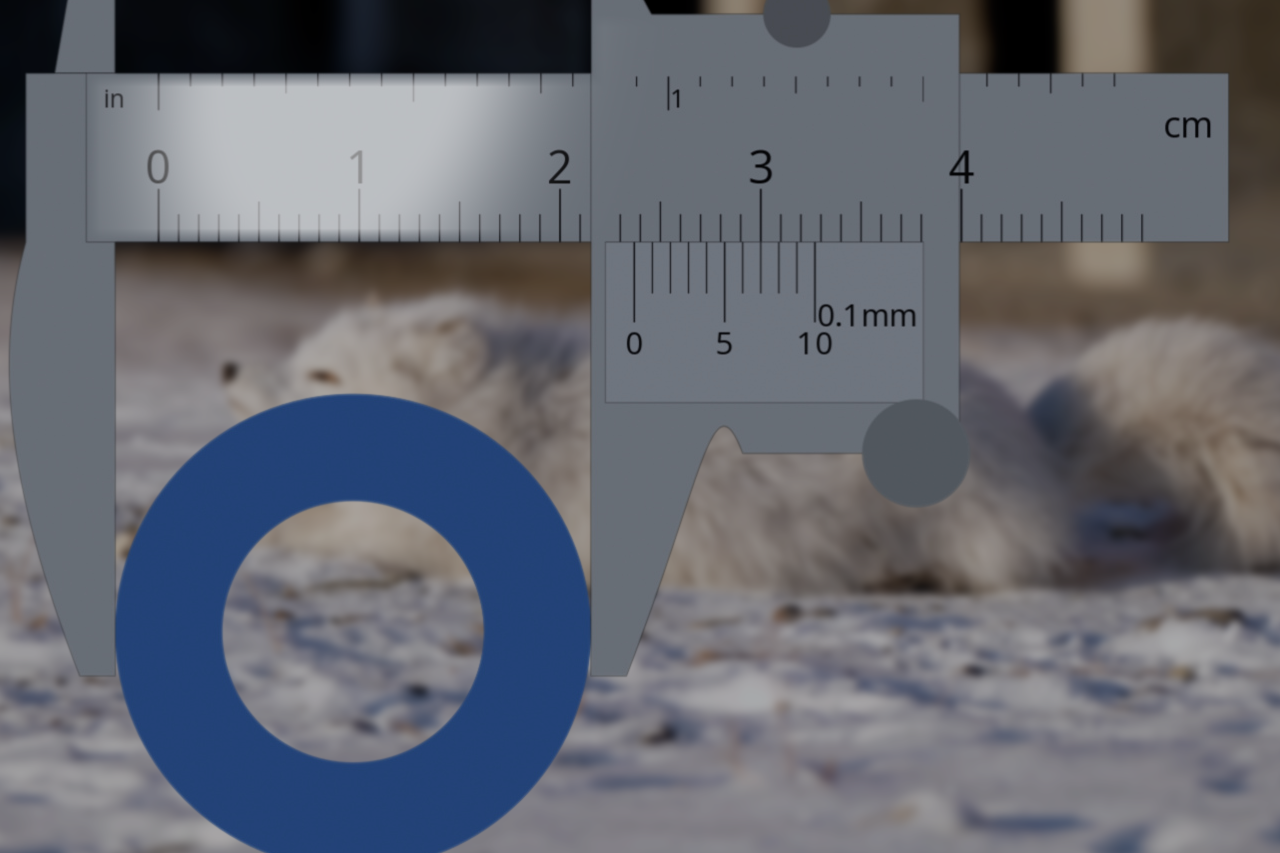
23.7
